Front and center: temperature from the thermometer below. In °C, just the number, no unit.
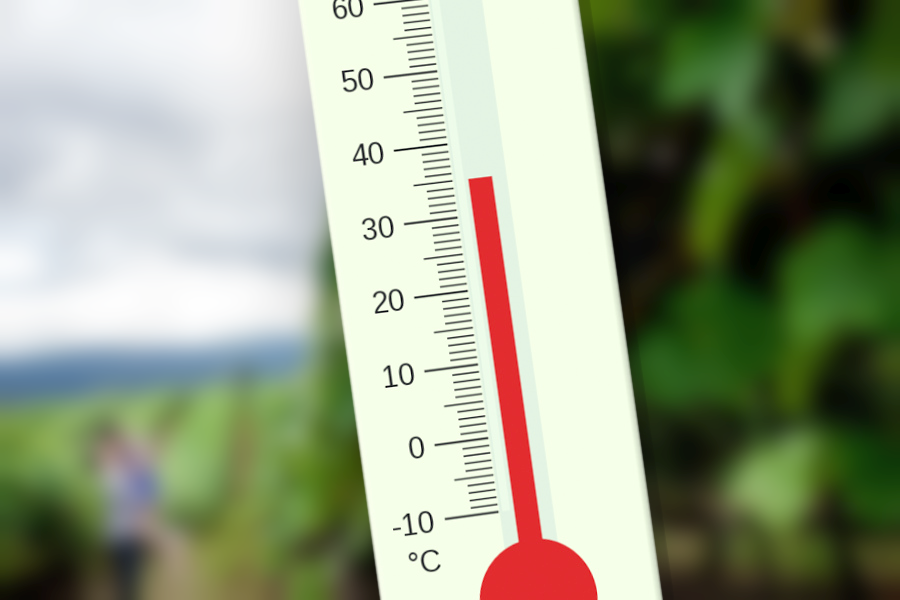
35
